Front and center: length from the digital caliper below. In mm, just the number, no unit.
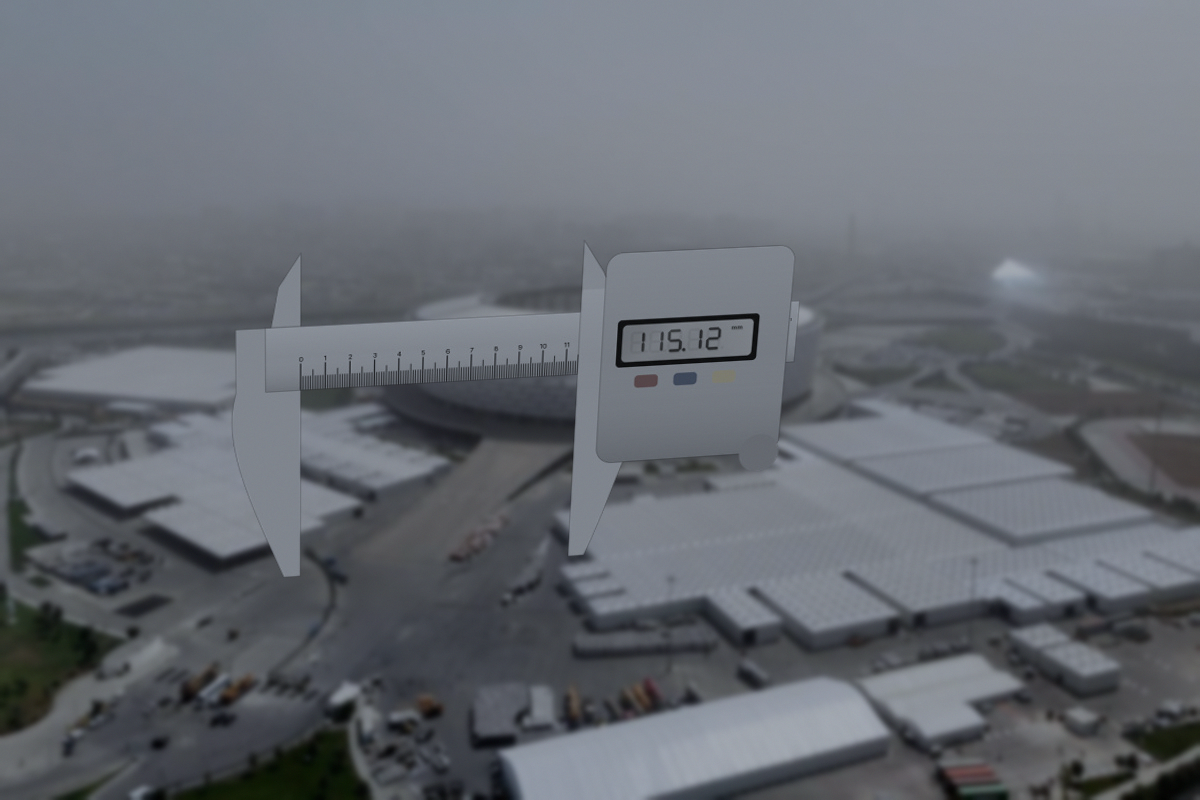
115.12
